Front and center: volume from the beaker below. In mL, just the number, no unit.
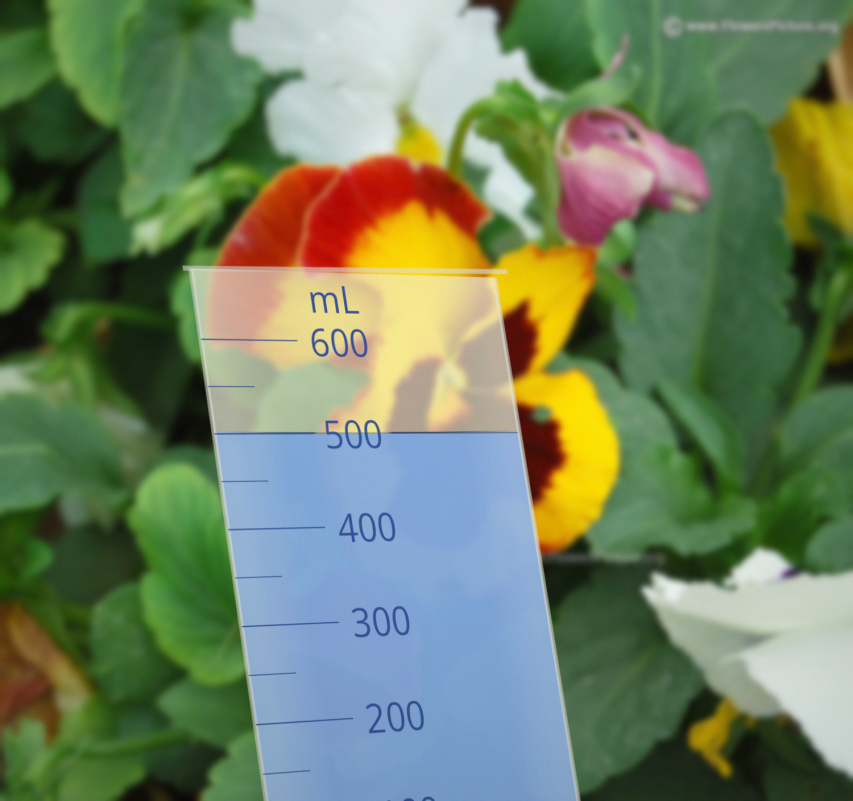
500
